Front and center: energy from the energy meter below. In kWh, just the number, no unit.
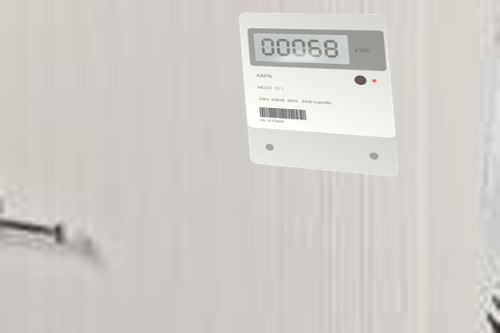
68
